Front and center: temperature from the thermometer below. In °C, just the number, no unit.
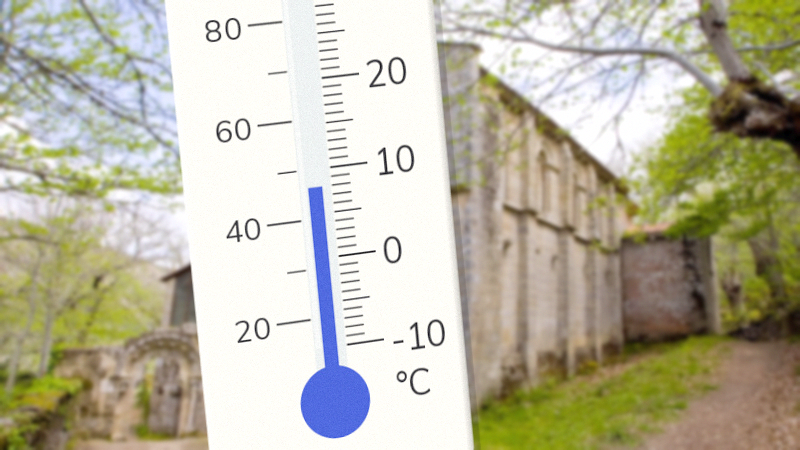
8
